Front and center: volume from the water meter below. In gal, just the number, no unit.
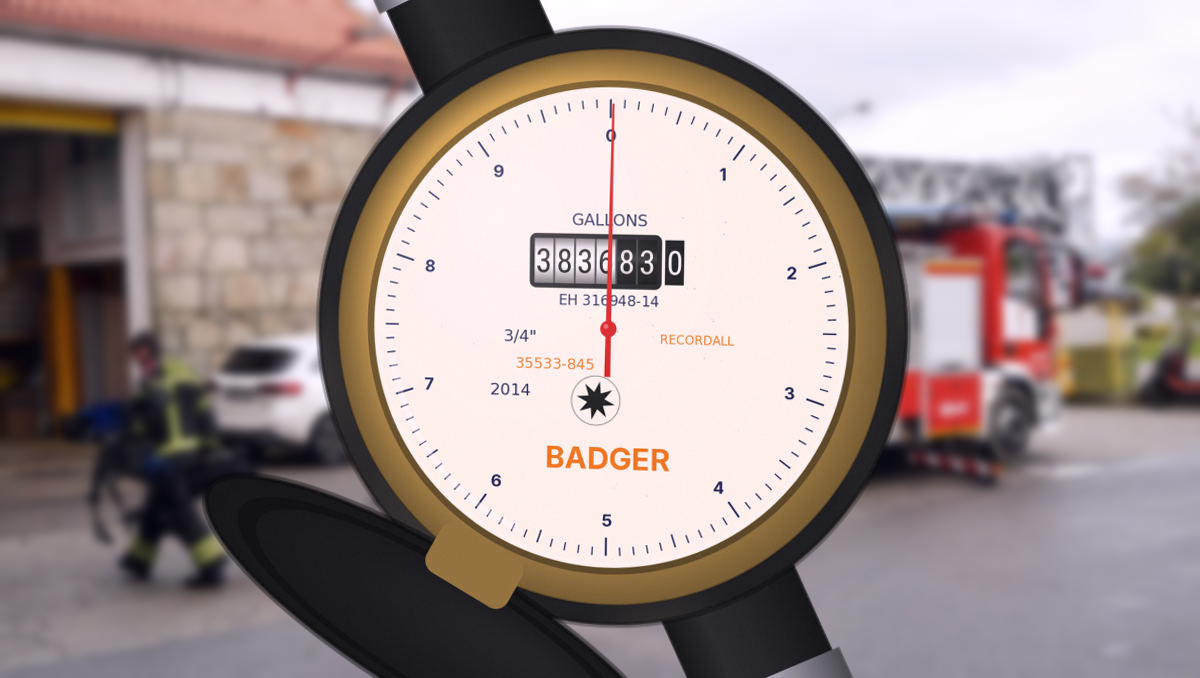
3836830.0
